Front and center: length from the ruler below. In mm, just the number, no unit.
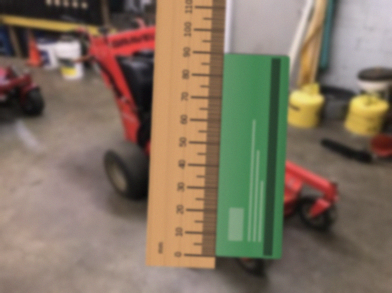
90
